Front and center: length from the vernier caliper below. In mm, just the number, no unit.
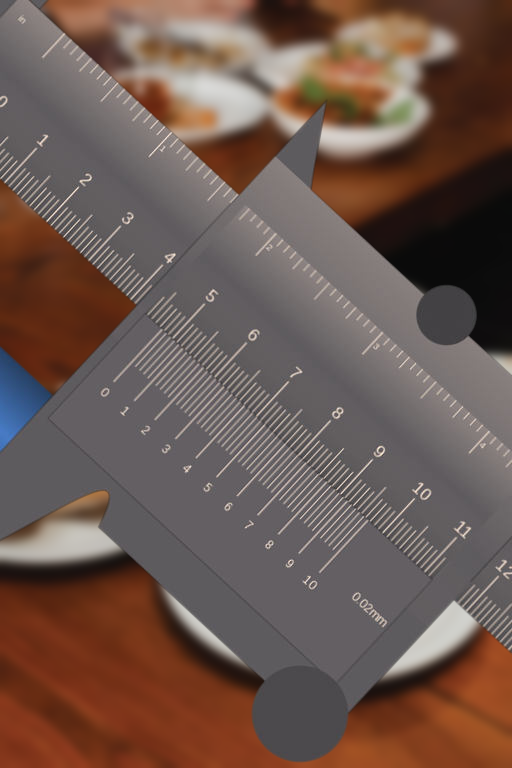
47.6
